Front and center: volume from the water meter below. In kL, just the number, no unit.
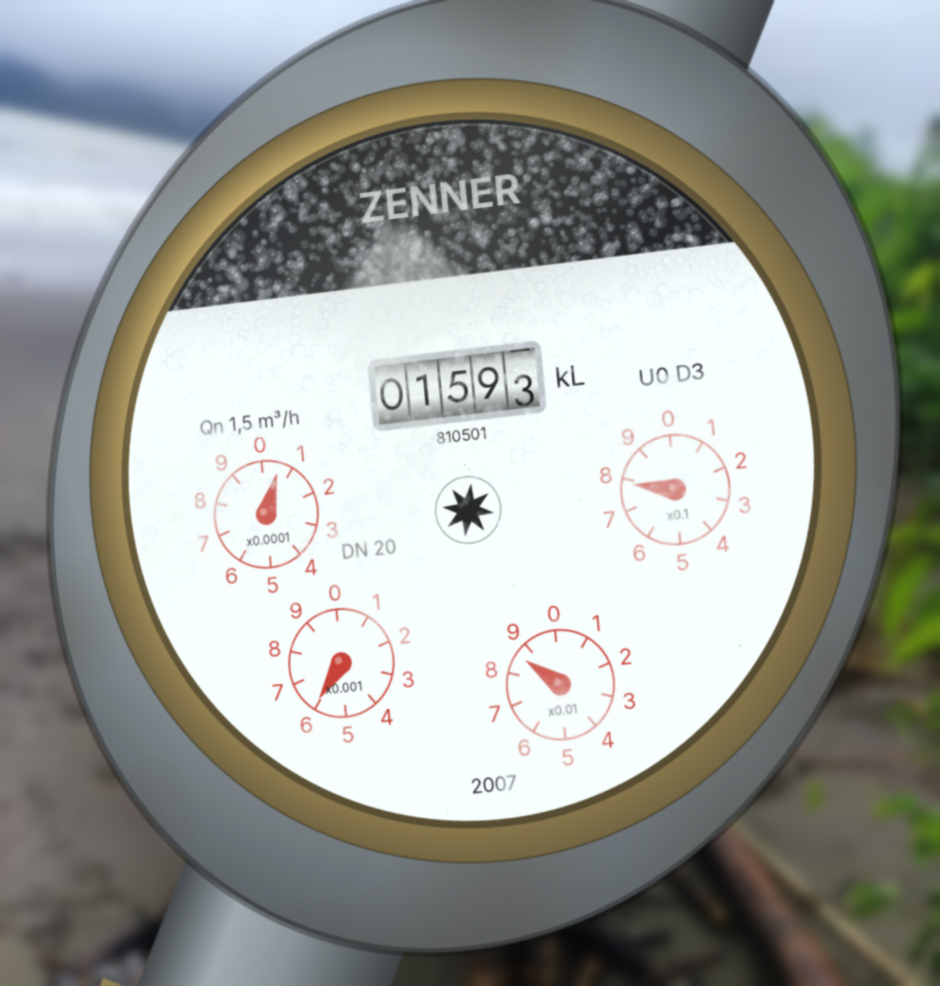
1592.7860
